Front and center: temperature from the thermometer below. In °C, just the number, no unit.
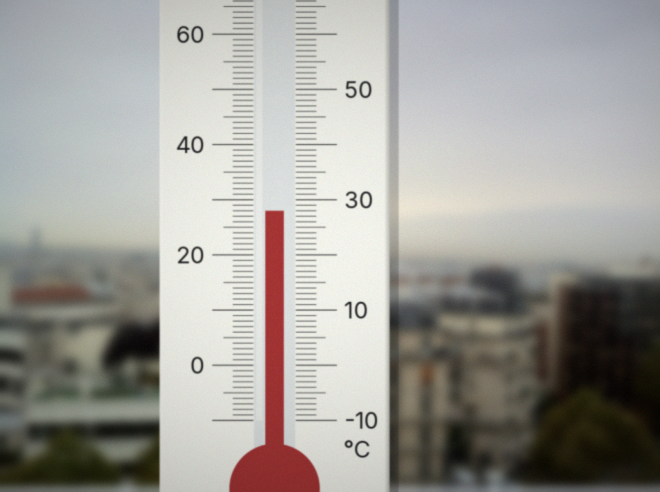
28
